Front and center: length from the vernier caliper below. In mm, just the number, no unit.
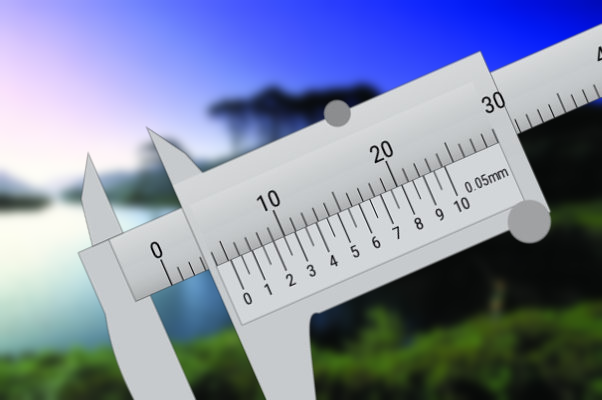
5.2
